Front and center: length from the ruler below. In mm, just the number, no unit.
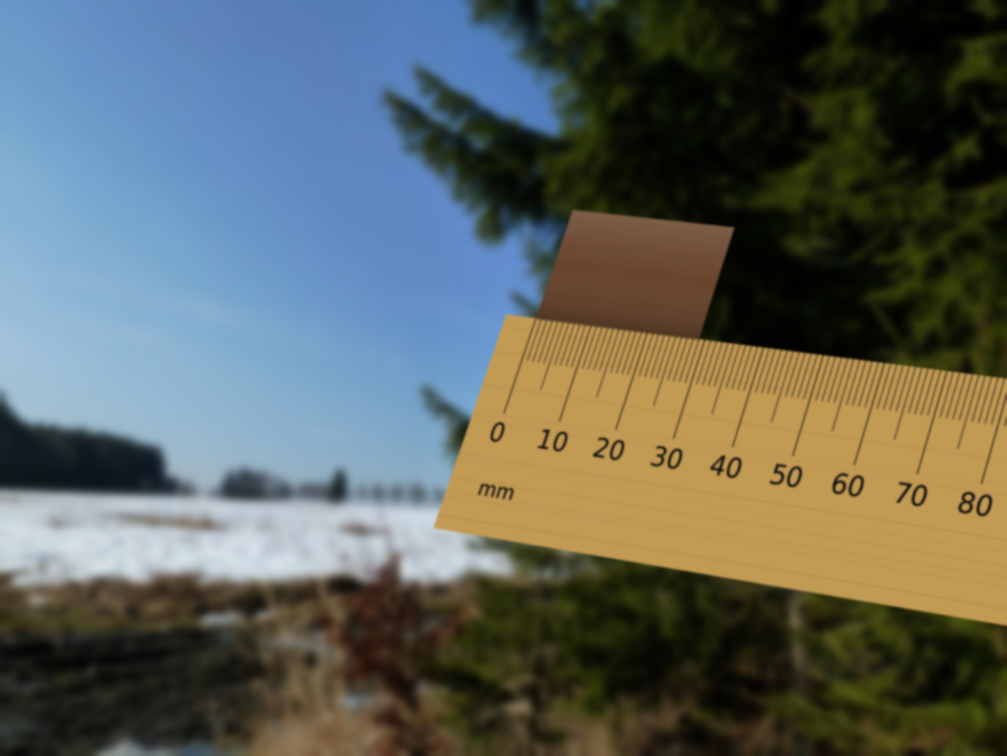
29
